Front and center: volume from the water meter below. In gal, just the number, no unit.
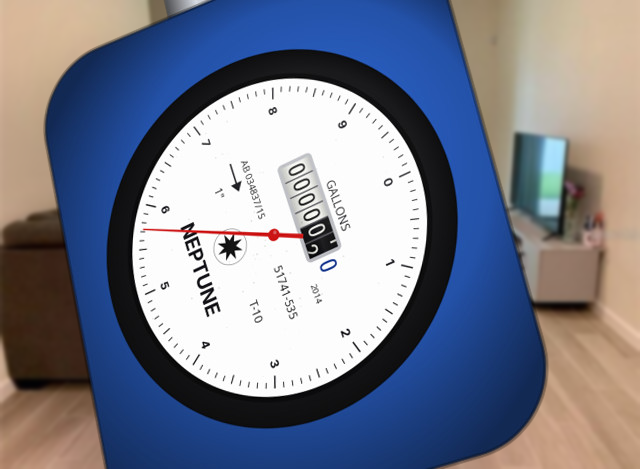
15.7
